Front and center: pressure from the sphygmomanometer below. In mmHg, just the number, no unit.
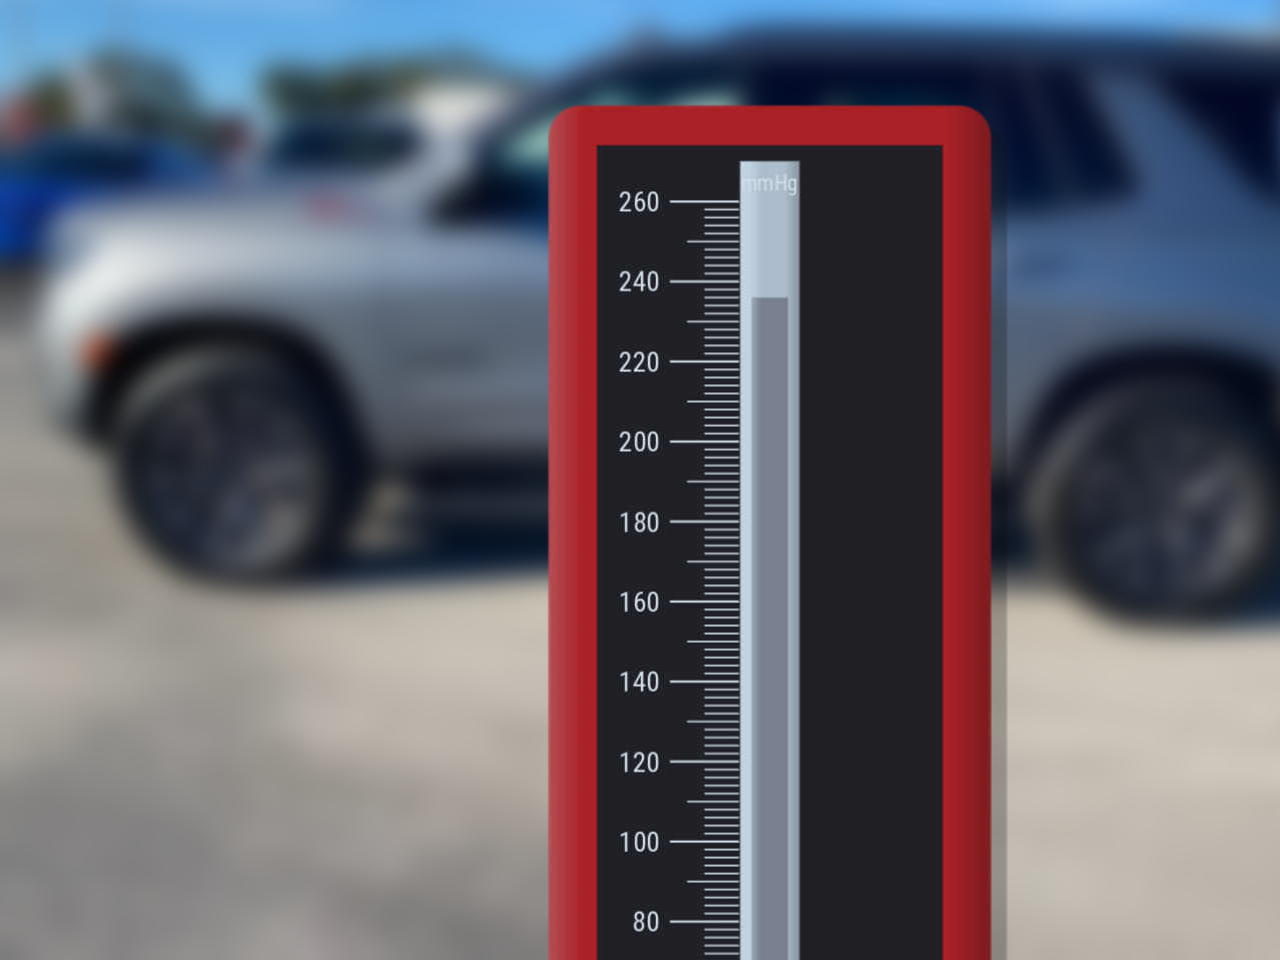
236
